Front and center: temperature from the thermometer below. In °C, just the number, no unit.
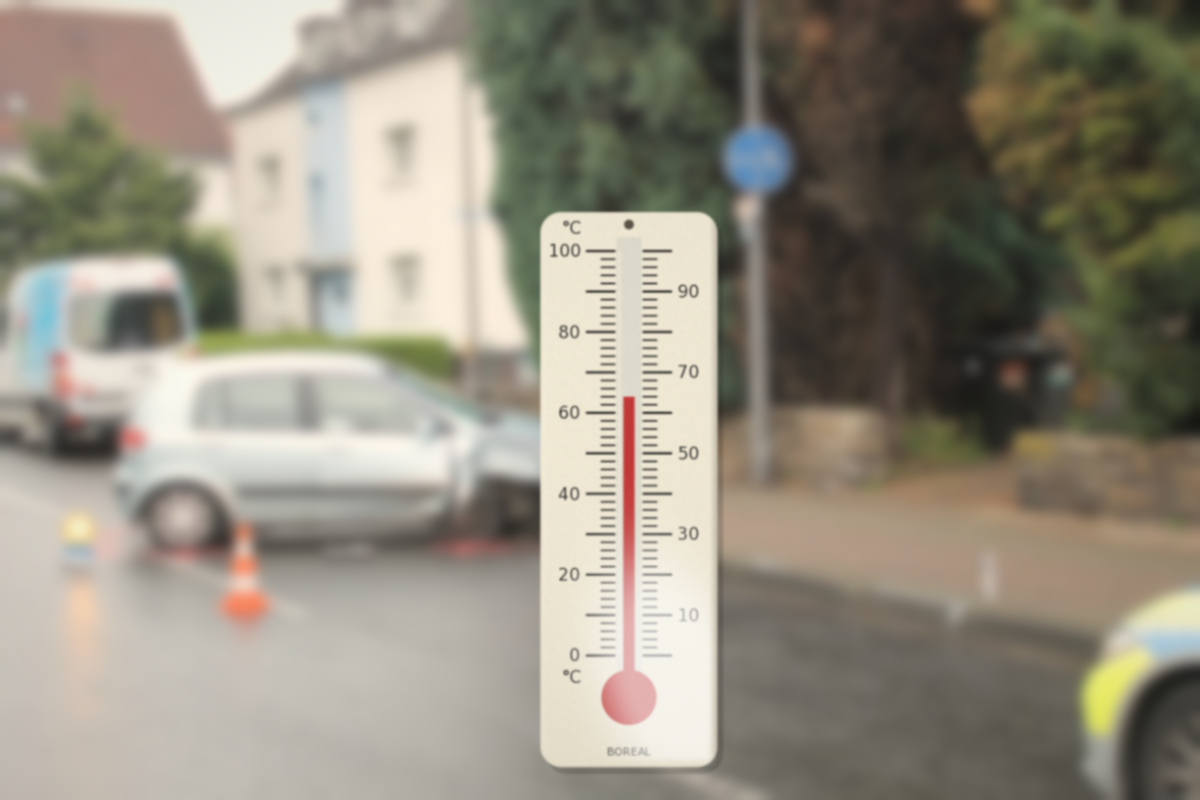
64
